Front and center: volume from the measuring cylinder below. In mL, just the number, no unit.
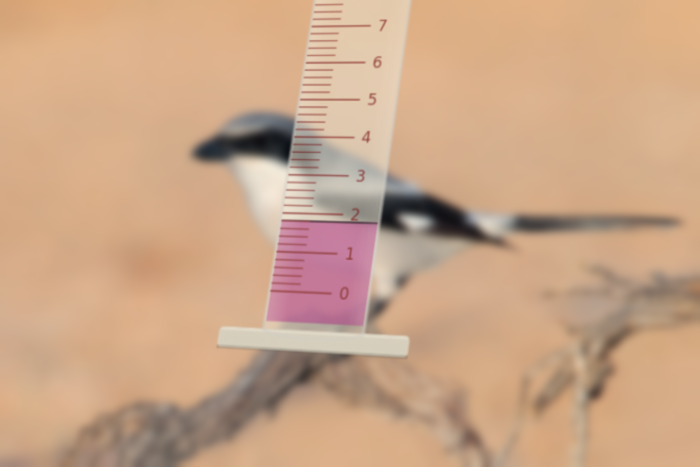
1.8
